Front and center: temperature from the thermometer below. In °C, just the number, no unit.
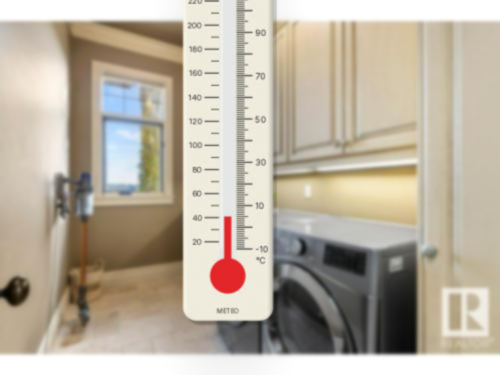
5
